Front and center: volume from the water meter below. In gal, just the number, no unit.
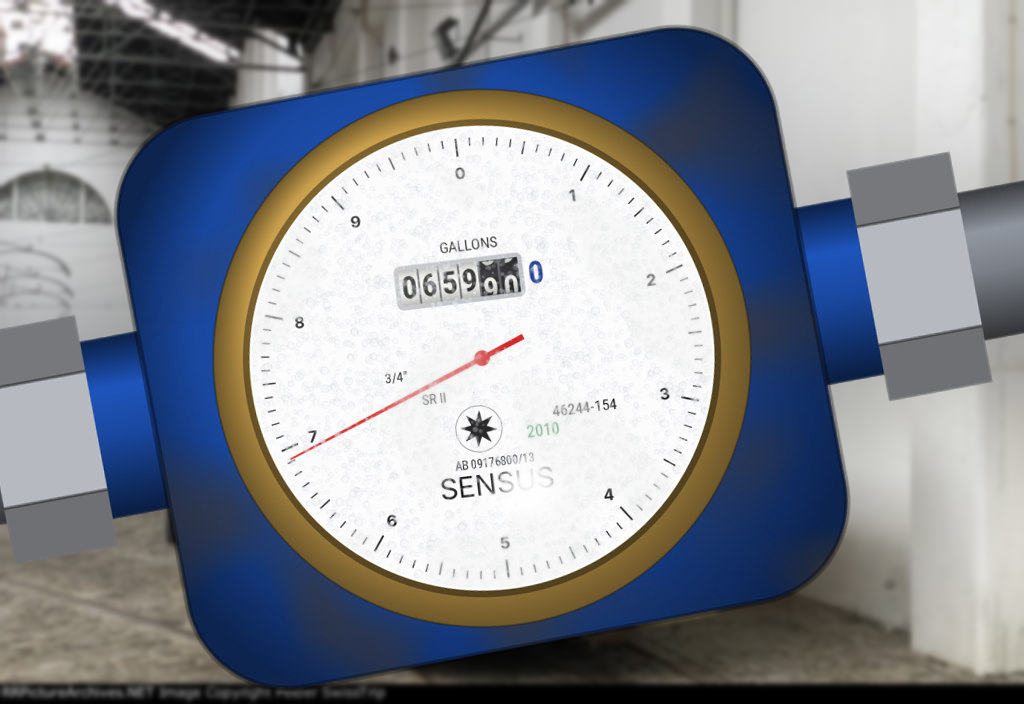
659896.9
